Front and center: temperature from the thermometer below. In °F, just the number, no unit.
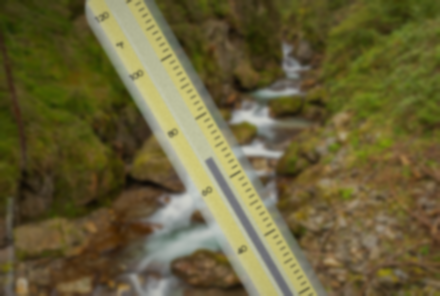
68
